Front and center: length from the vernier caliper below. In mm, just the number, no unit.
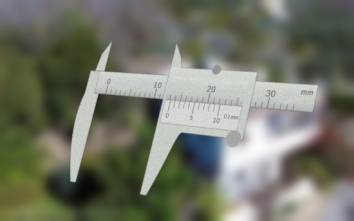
13.2
